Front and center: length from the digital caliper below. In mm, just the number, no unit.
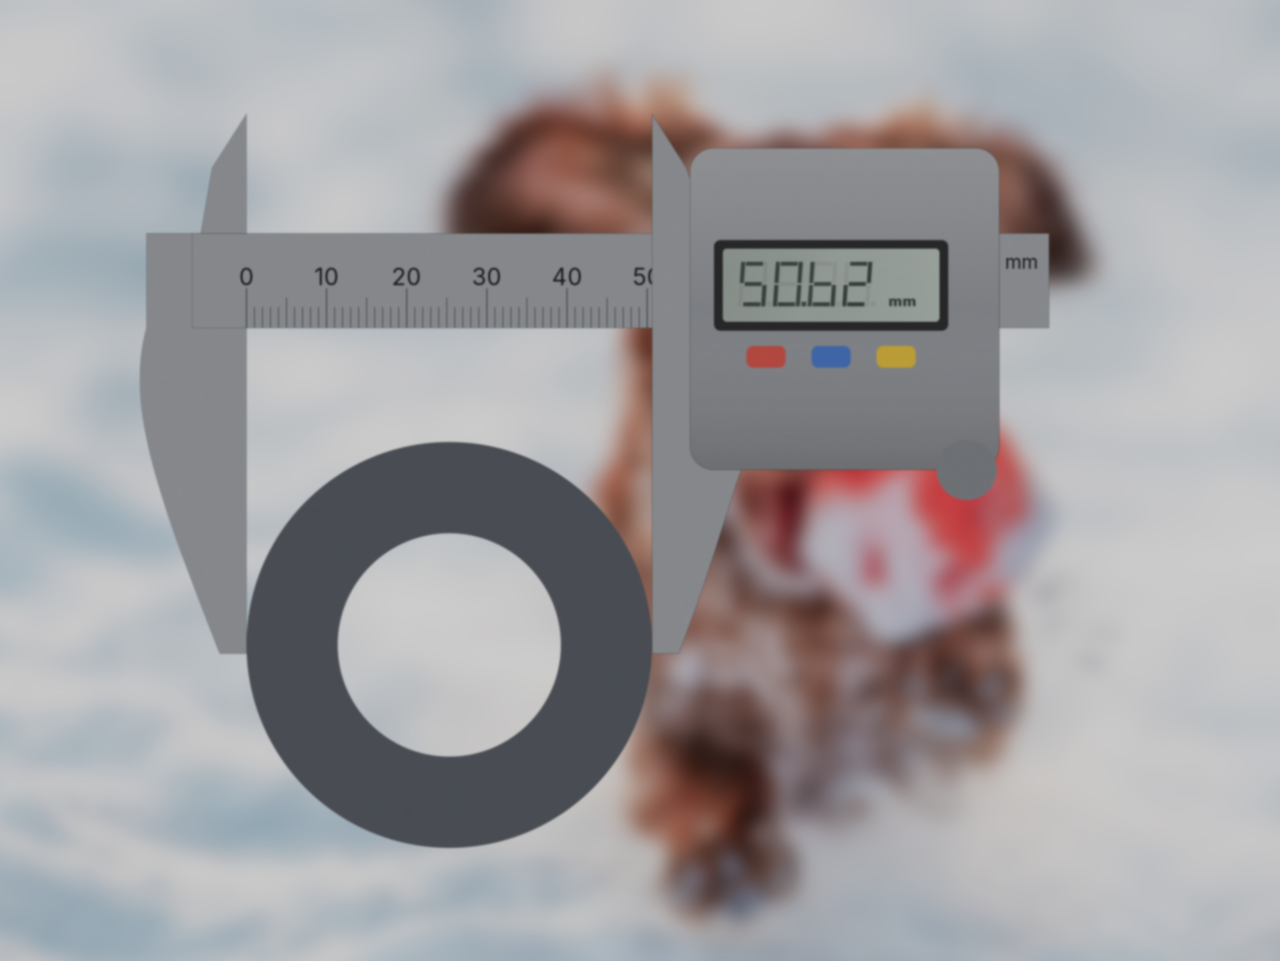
50.62
